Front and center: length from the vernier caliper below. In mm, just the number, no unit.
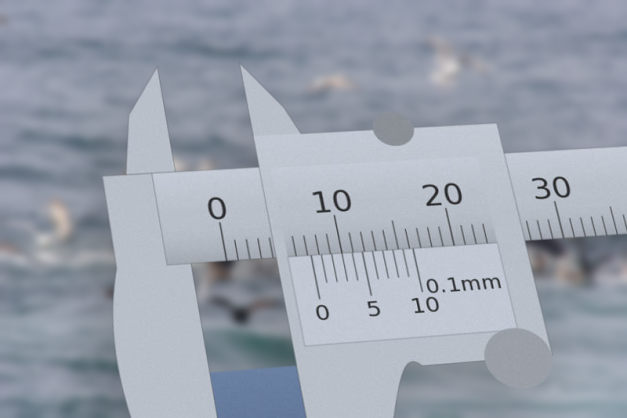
7.3
